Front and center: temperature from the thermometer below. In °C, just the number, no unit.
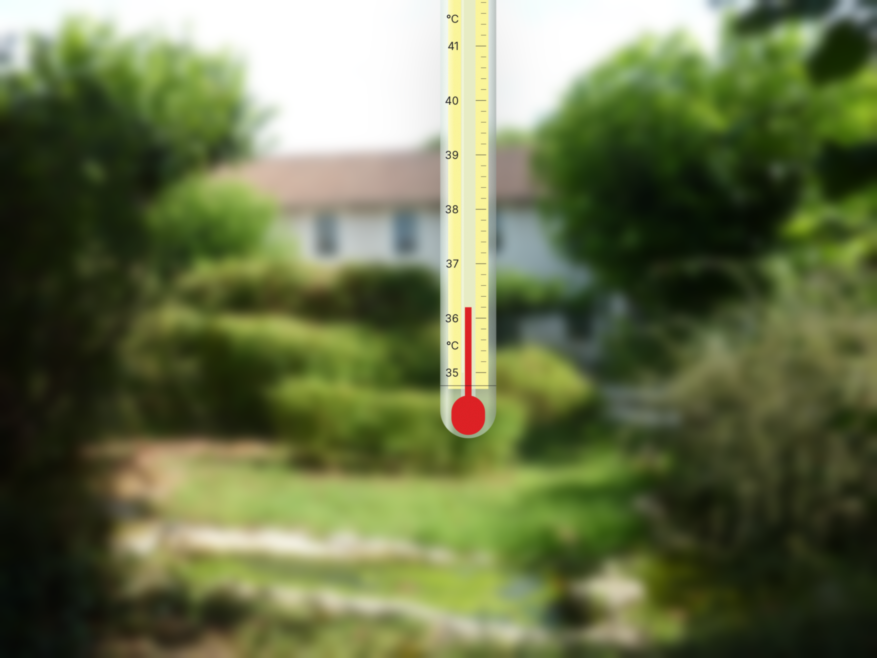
36.2
